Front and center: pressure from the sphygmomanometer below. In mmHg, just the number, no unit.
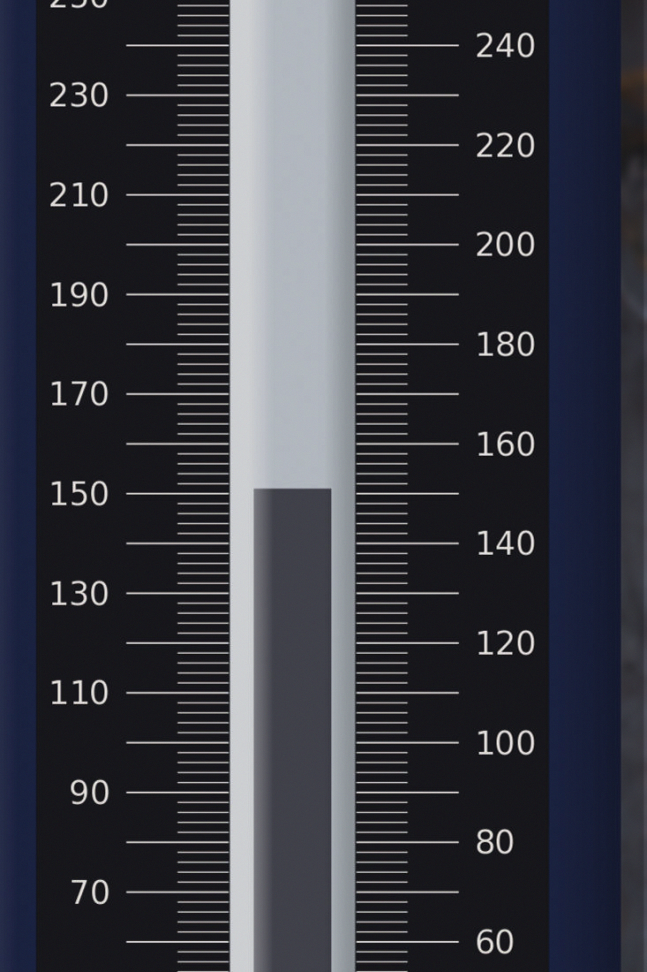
151
